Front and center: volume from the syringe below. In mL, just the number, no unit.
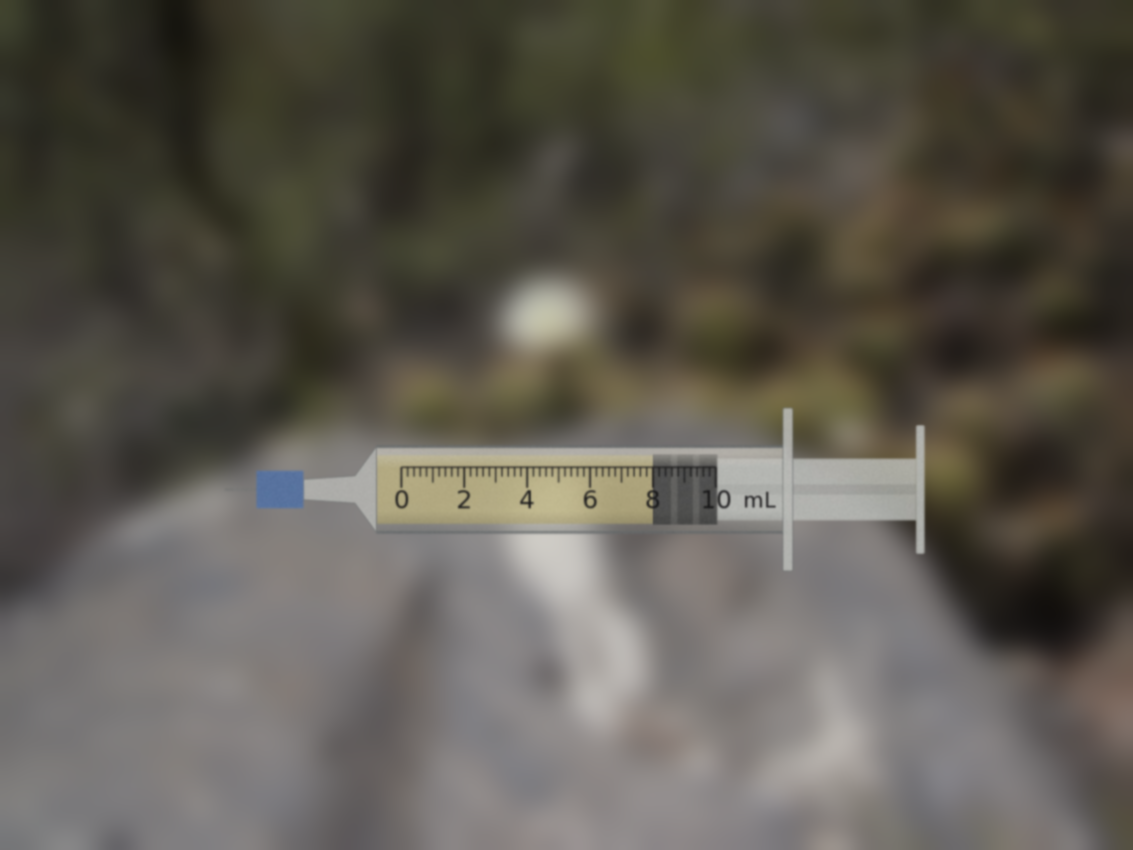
8
